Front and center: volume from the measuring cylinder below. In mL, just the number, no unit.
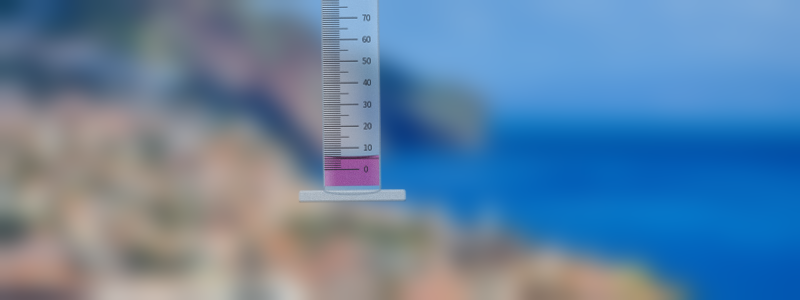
5
